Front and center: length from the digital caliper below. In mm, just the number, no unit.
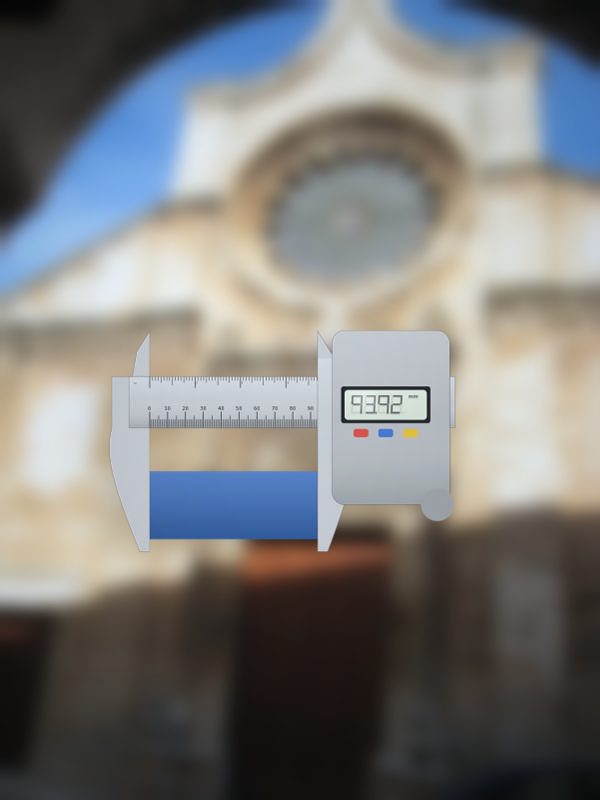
93.92
